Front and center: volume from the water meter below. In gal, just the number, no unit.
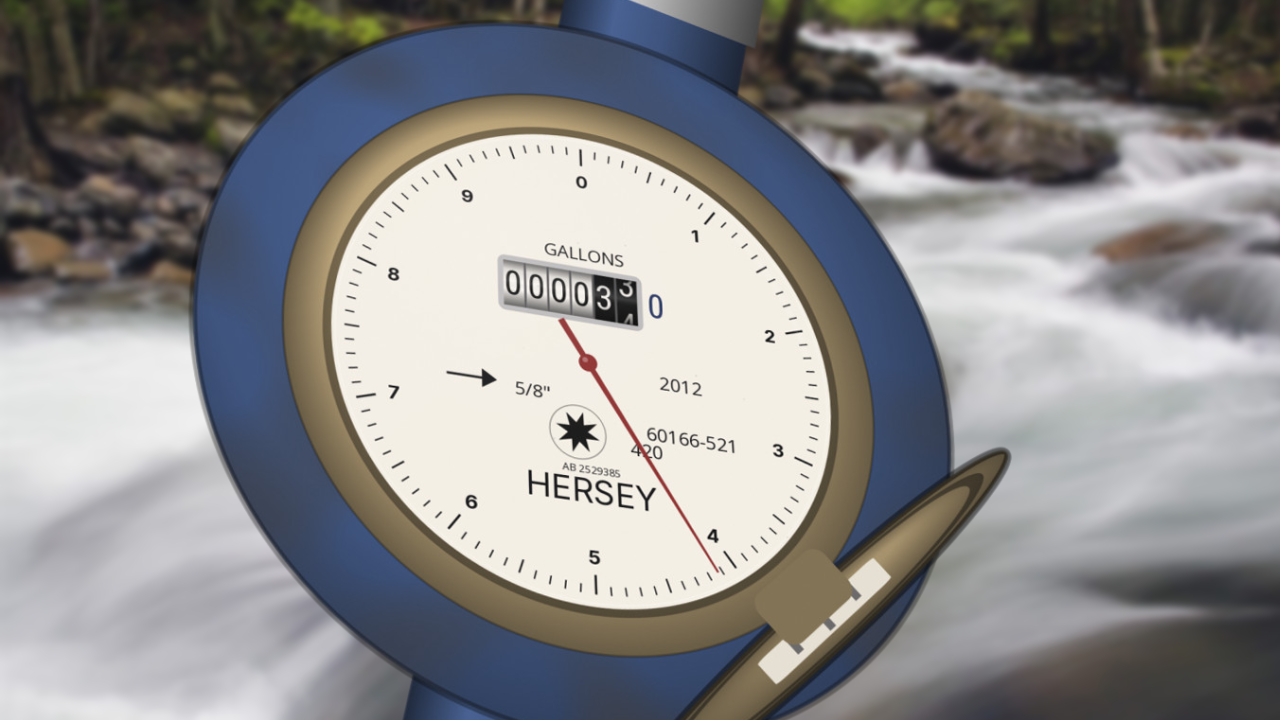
334.1
